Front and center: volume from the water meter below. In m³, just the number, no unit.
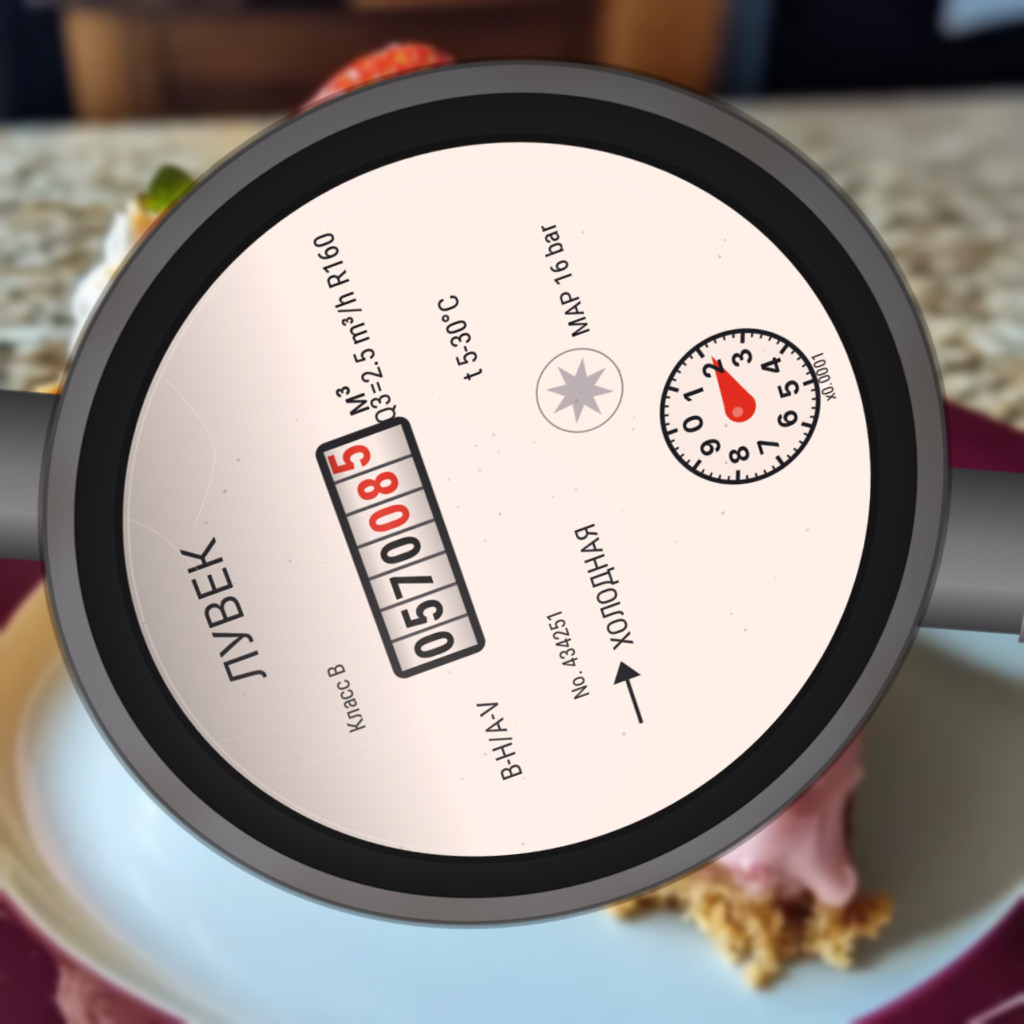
570.0852
